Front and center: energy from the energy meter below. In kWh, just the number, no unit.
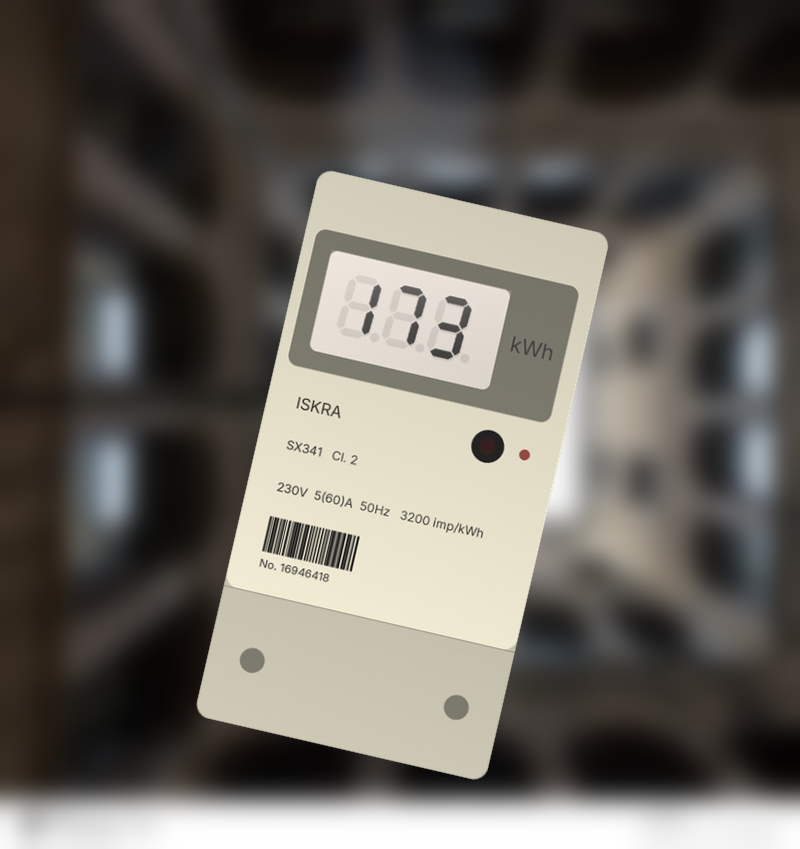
173
